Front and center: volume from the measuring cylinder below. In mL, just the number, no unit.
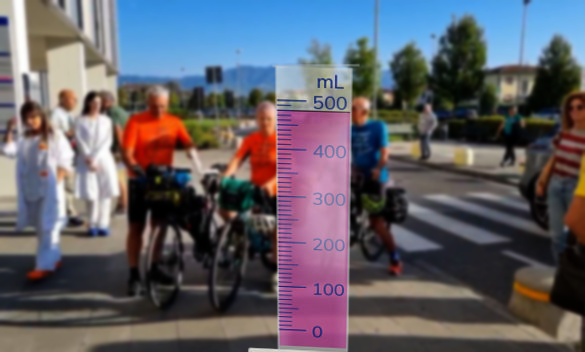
480
